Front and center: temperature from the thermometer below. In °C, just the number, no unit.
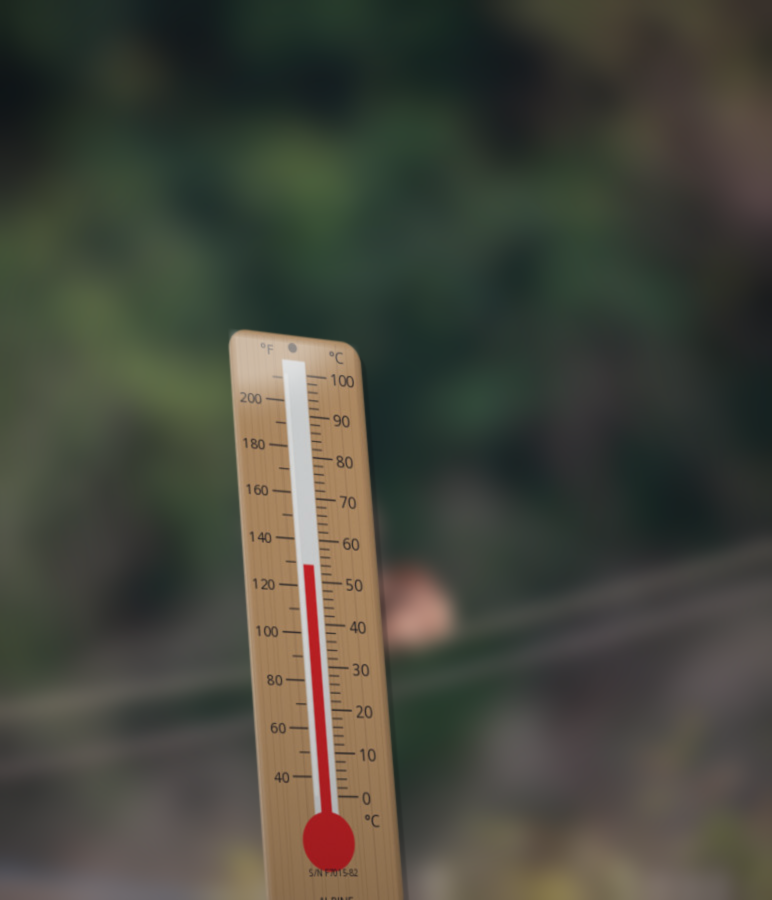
54
